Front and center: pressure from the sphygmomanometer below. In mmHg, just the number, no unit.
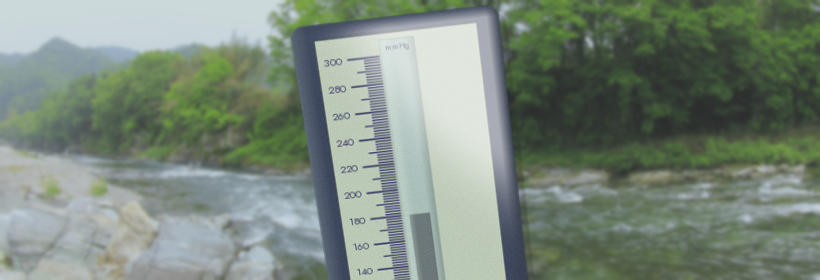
180
